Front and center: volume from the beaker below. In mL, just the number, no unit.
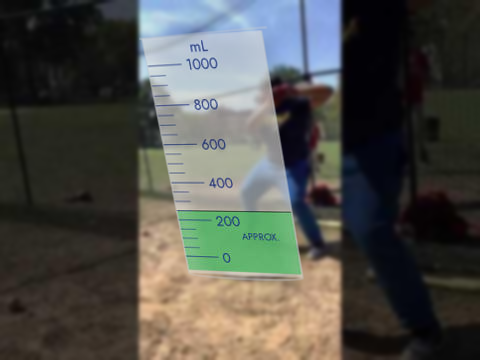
250
